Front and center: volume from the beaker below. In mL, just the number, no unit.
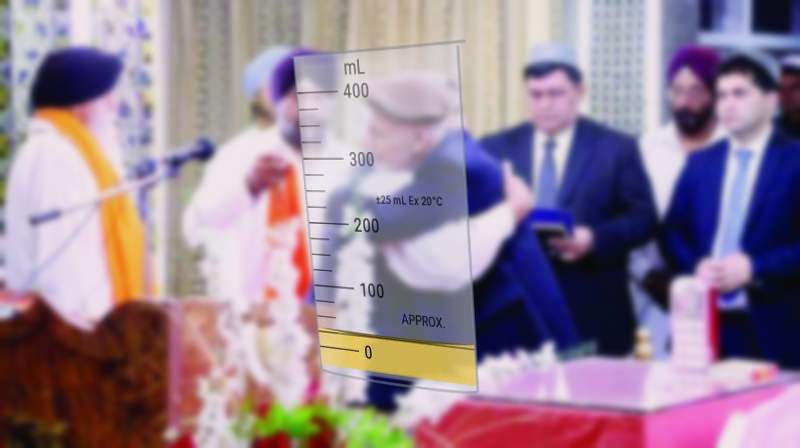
25
